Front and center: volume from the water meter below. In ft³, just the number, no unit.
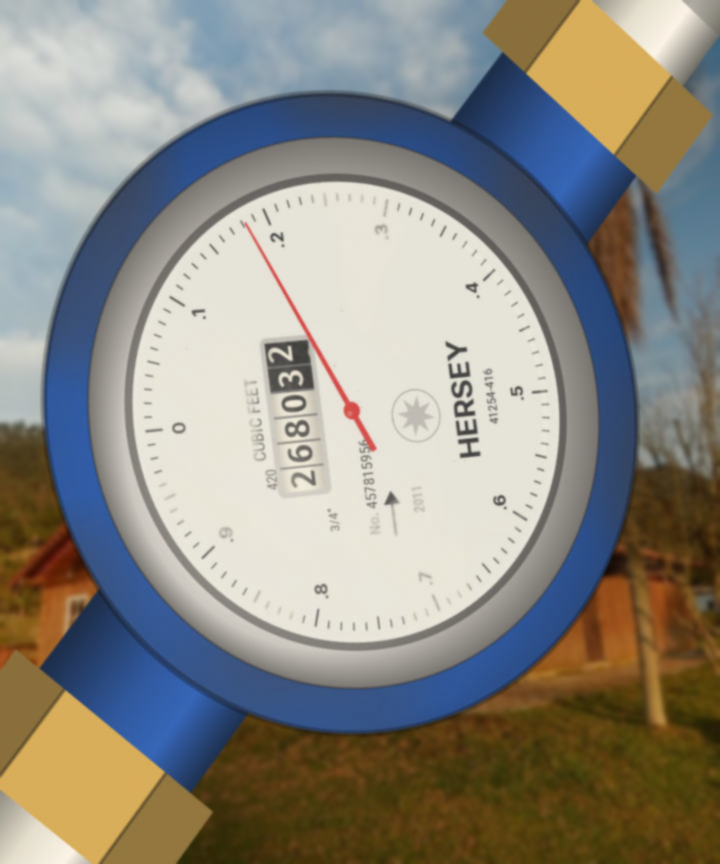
268032.18
